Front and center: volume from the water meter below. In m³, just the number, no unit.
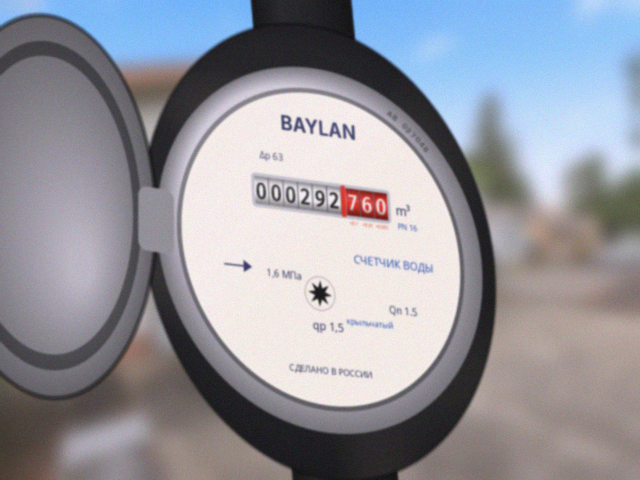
292.760
